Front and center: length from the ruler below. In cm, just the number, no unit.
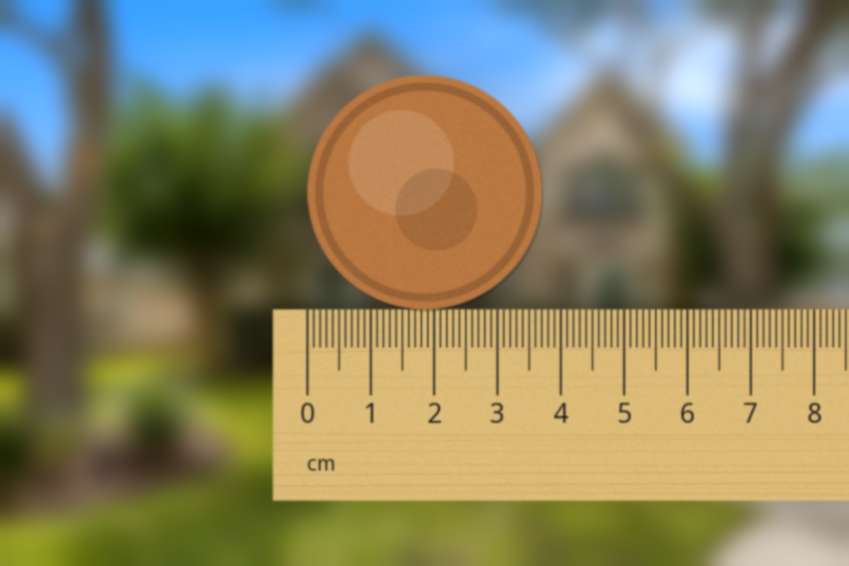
3.7
